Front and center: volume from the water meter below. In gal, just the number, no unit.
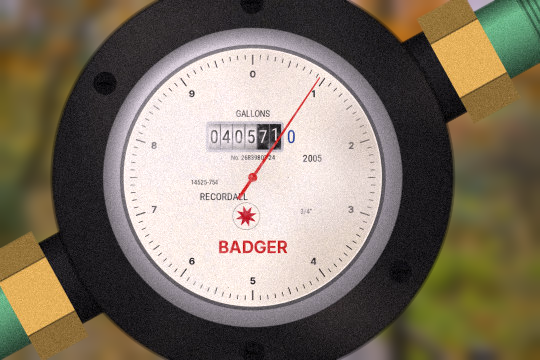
405710.9
